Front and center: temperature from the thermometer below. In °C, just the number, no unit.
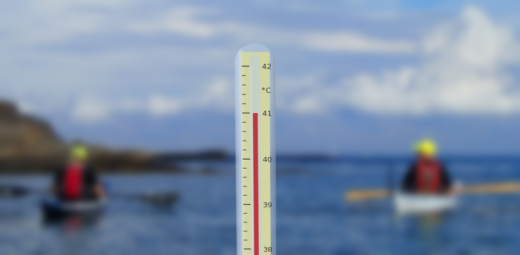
41
